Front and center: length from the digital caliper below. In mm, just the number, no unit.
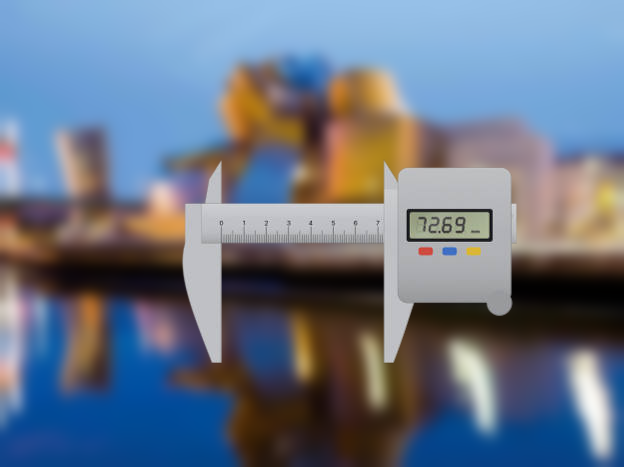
72.69
